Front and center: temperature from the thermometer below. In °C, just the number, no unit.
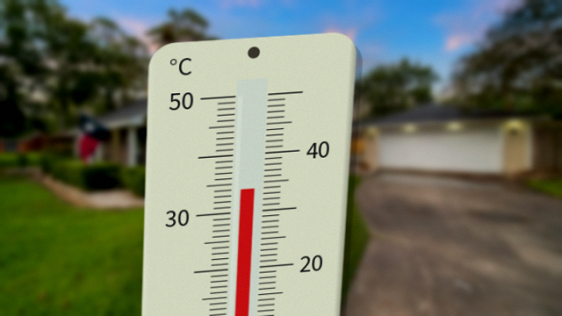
34
